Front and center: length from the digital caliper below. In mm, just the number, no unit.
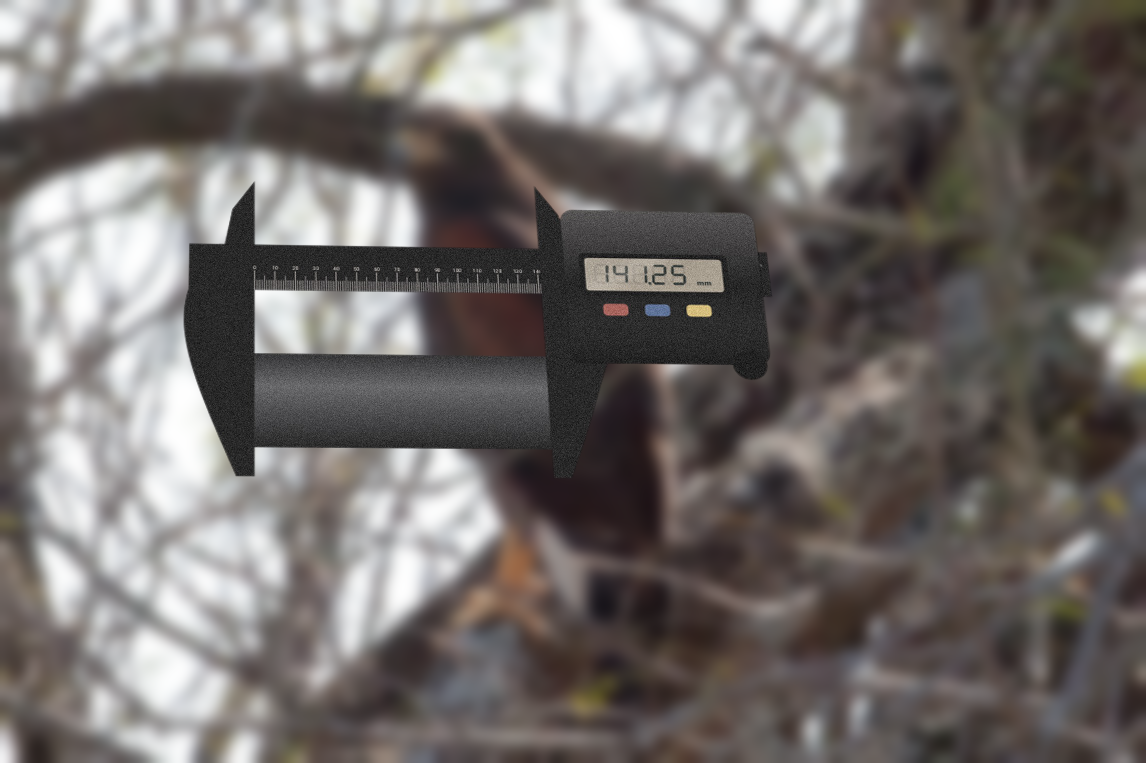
141.25
